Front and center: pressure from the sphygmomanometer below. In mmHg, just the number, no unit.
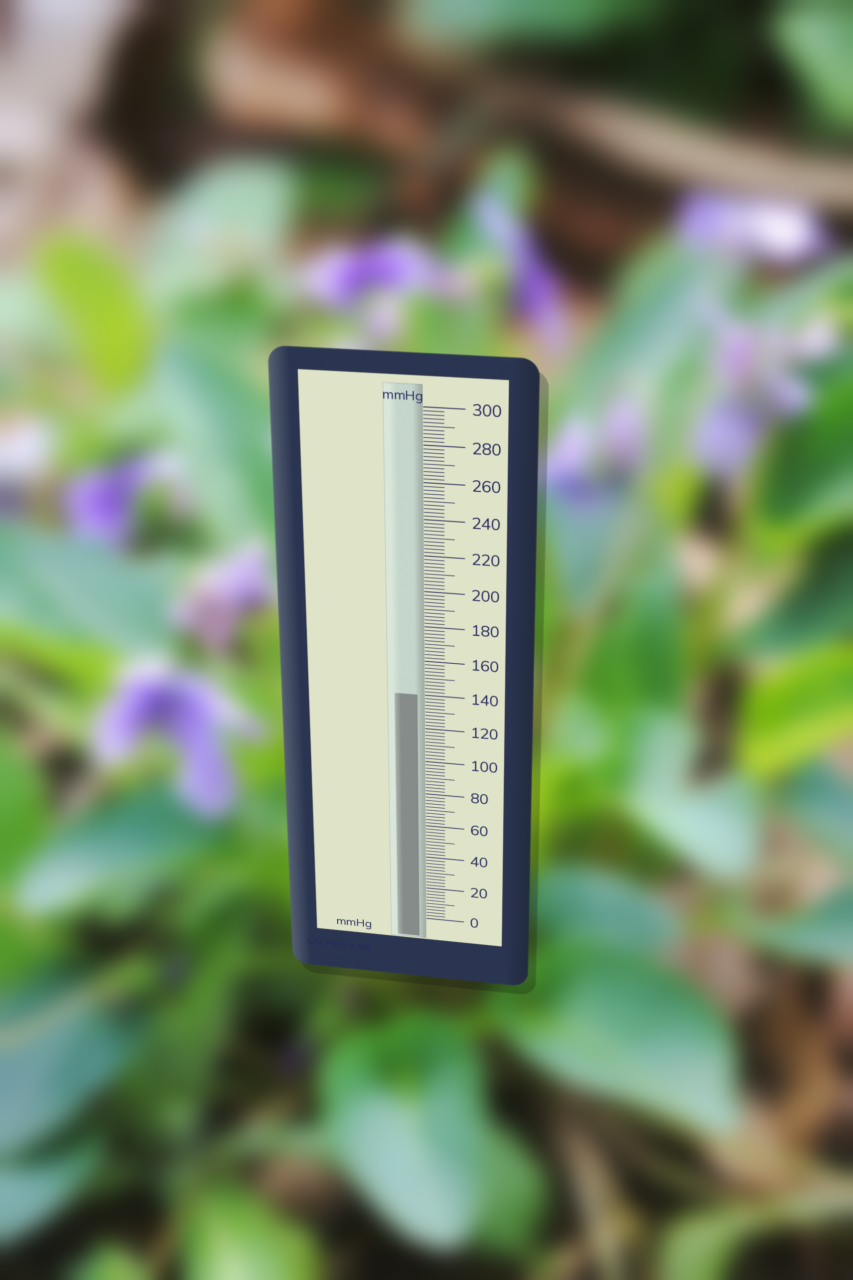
140
